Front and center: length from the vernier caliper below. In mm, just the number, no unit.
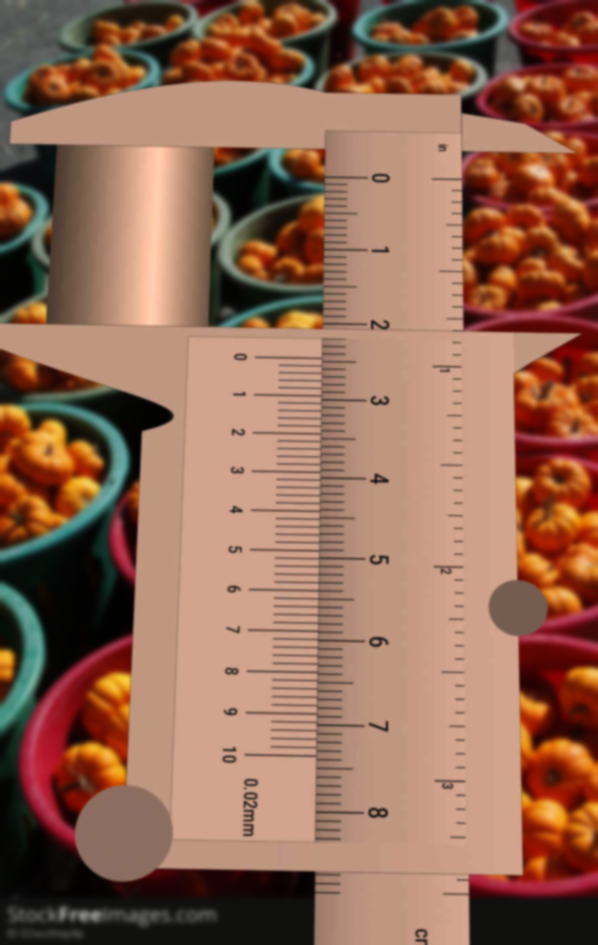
24.6
